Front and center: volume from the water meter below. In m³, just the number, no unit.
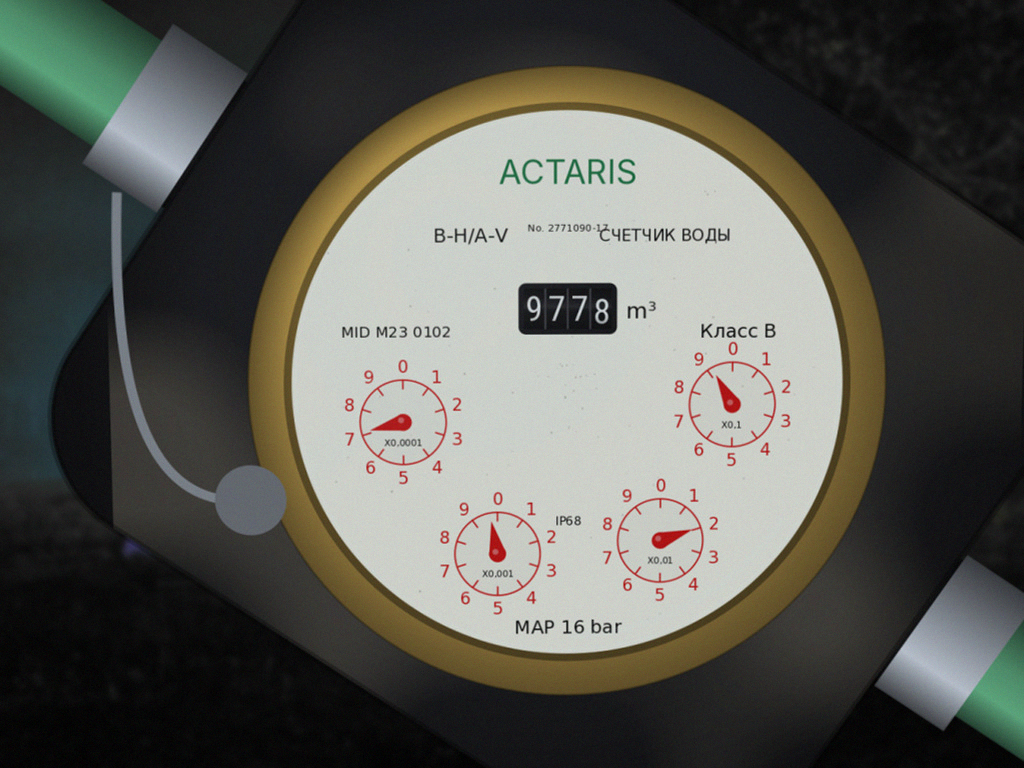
9777.9197
